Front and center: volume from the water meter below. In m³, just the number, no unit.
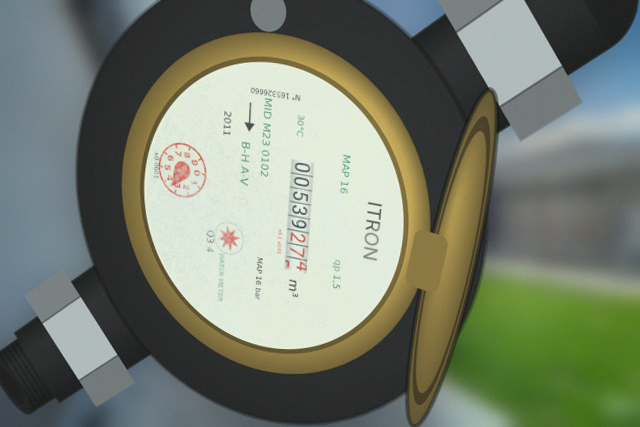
539.2743
